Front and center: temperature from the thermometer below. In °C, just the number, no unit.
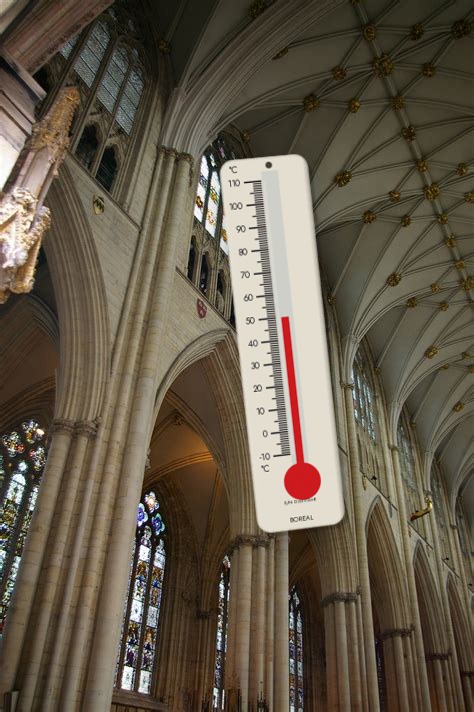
50
